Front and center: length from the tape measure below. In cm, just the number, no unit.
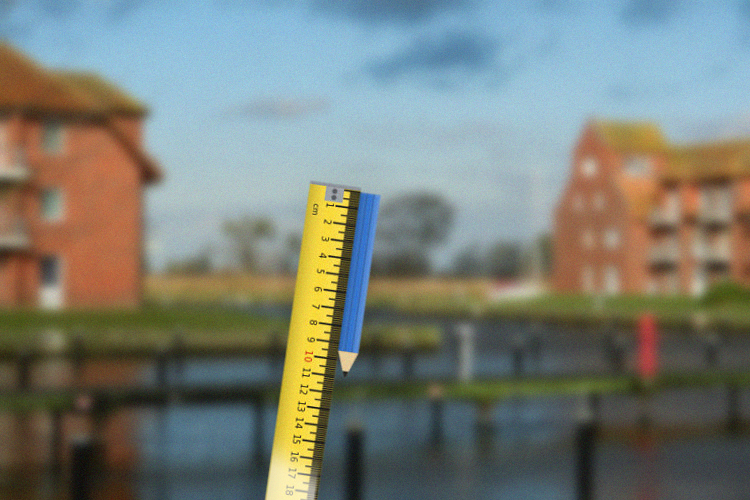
11
